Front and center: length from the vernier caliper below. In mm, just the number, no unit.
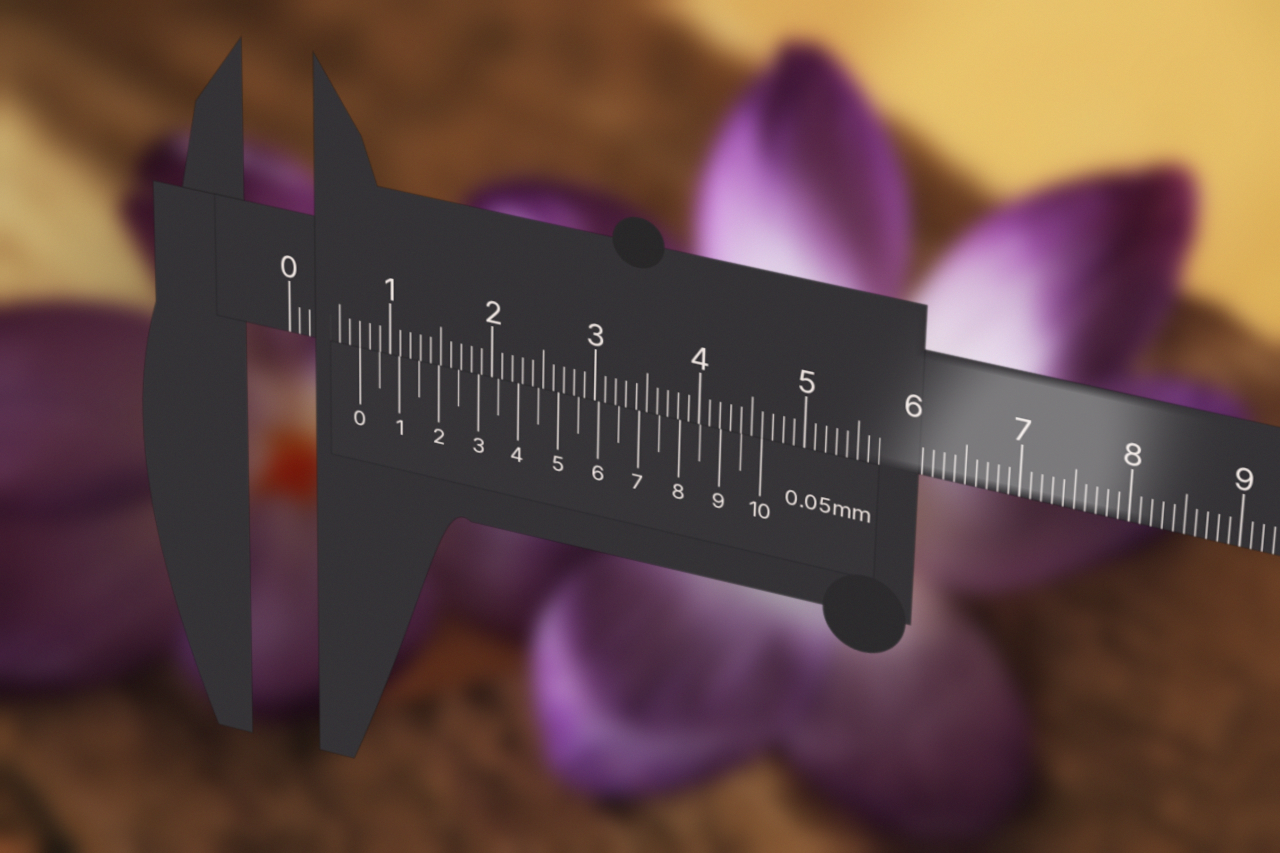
7.0
